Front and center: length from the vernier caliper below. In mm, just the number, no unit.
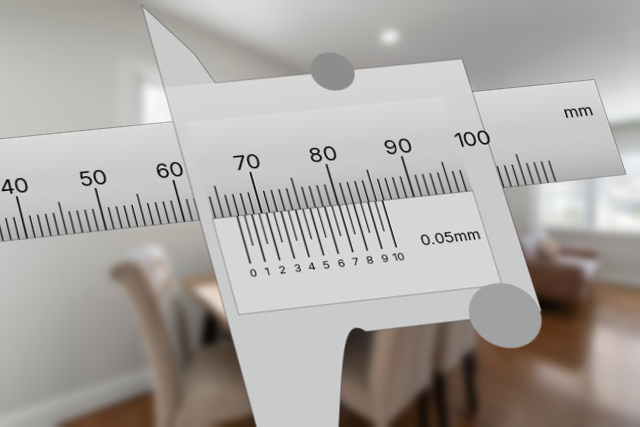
66.8
